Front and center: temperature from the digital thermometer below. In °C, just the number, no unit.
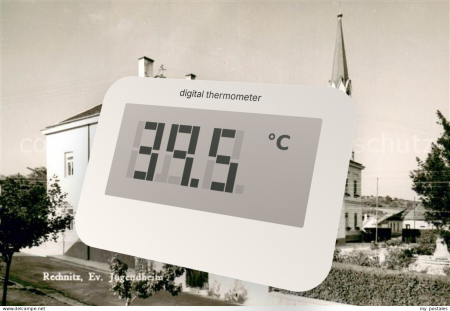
39.5
